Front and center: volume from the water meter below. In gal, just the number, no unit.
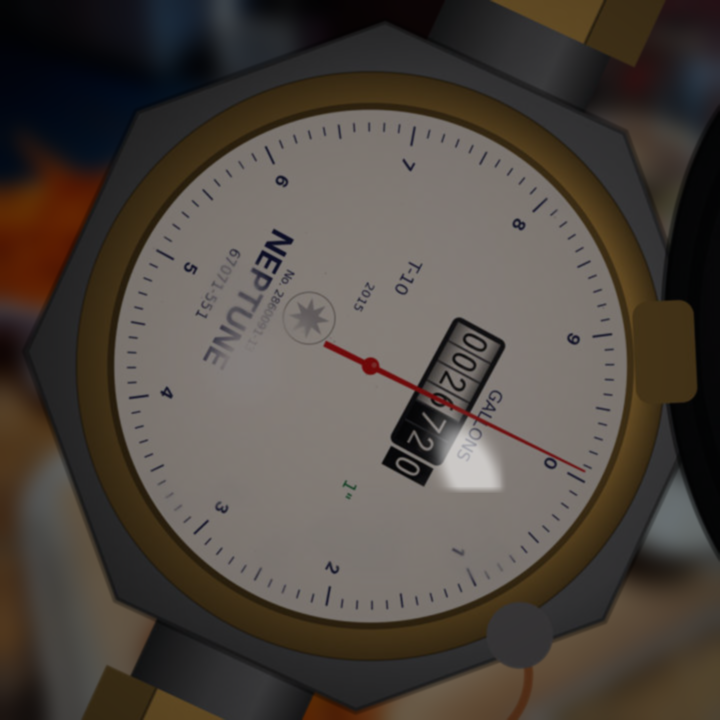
26719.9
